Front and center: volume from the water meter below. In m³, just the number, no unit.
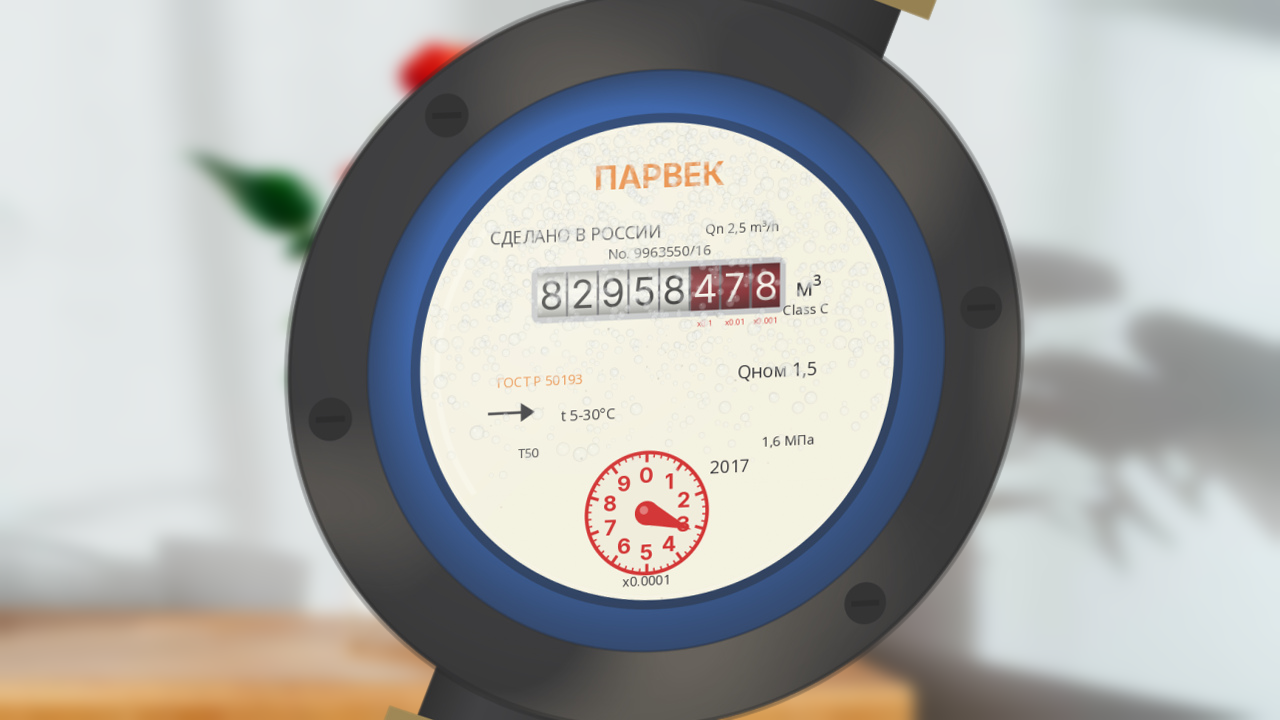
82958.4783
